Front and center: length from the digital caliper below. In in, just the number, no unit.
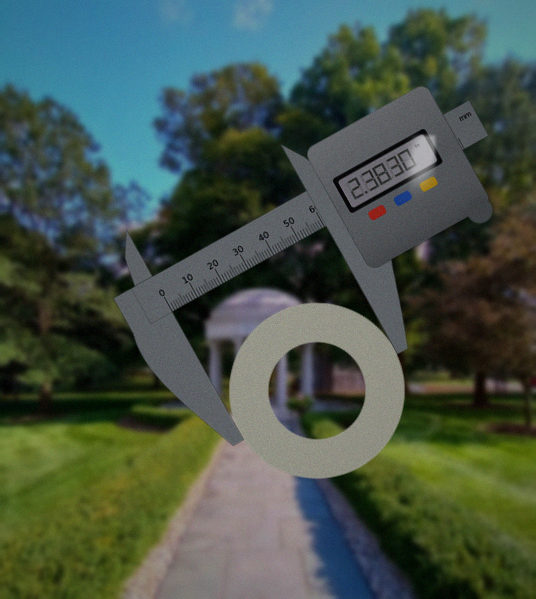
2.3830
